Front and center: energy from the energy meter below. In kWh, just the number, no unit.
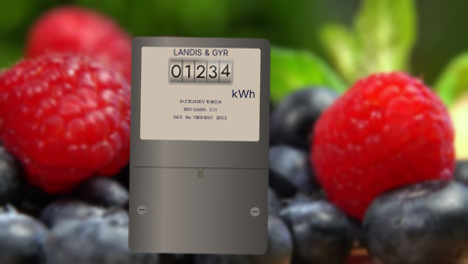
1234
